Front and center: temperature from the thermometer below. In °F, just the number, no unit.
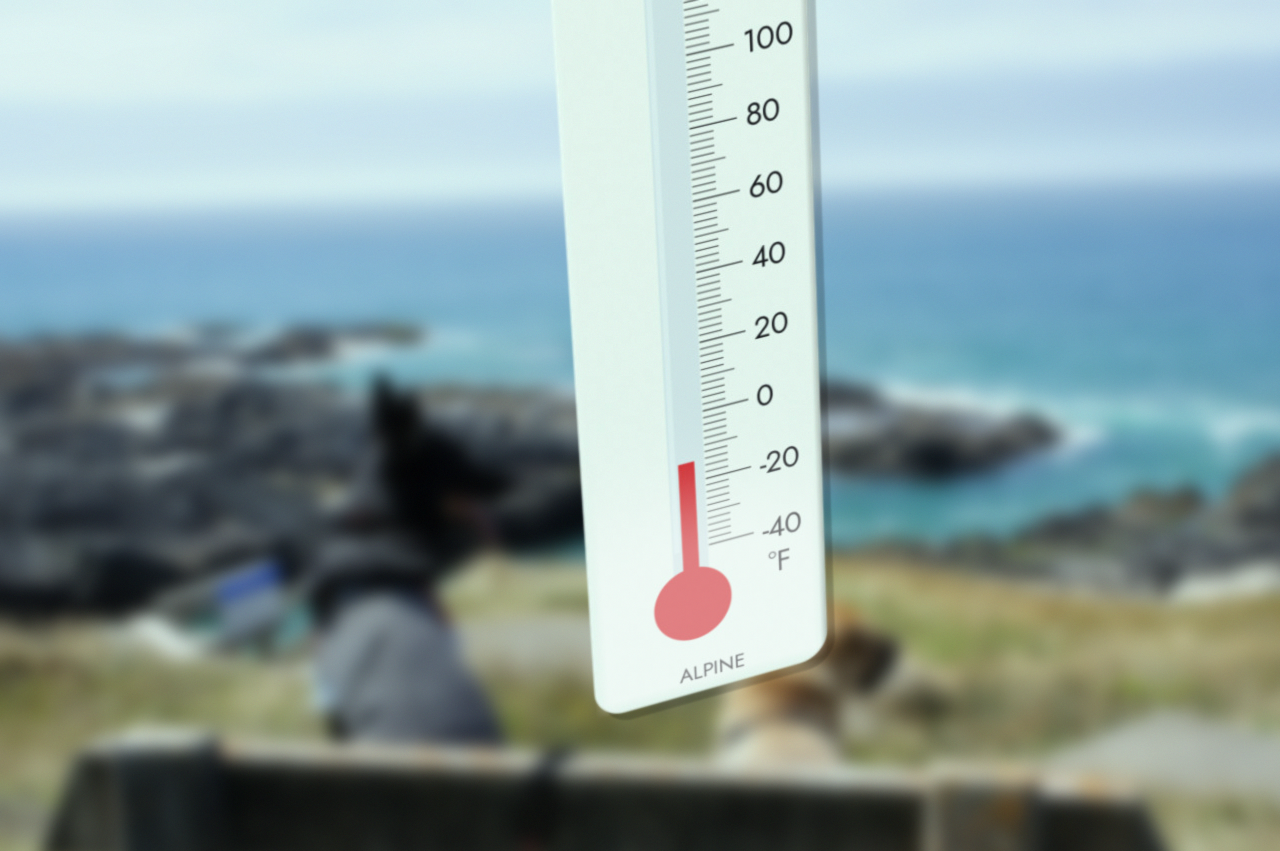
-14
